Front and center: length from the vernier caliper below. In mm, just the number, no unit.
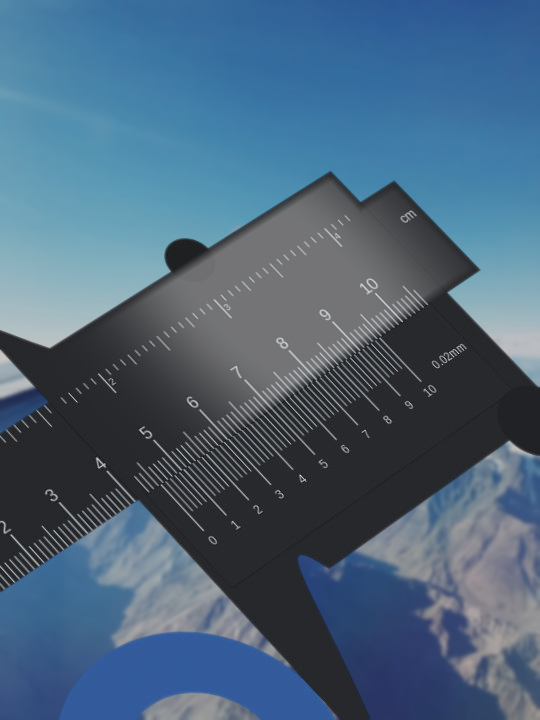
45.5
